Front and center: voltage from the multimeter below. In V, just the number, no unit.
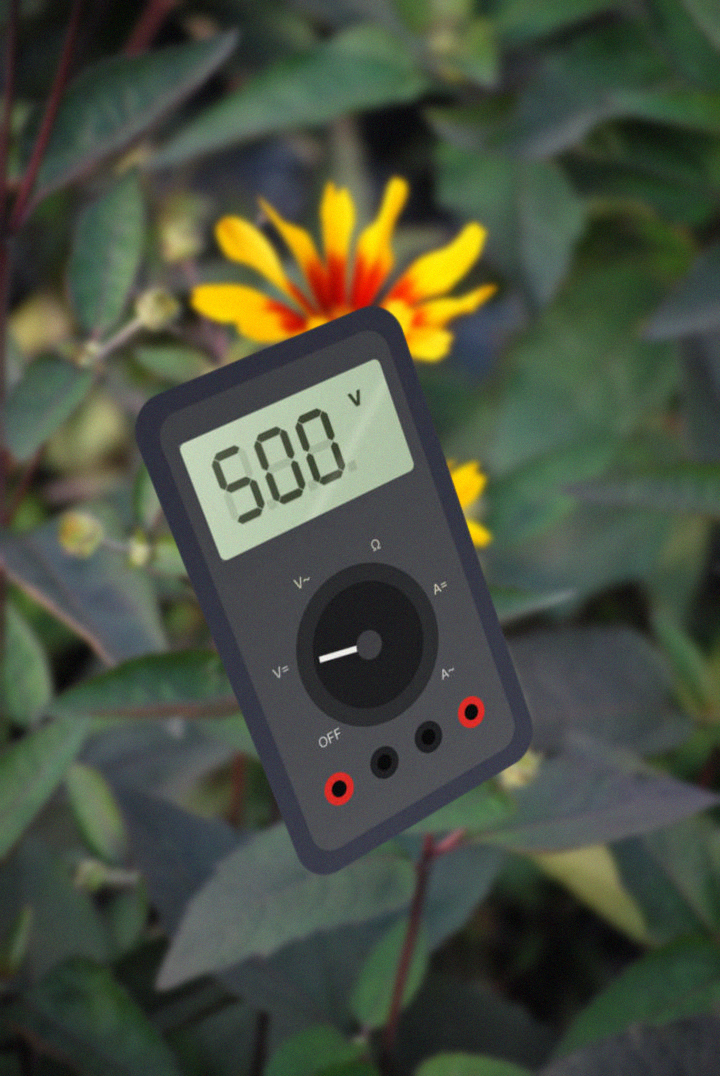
500
